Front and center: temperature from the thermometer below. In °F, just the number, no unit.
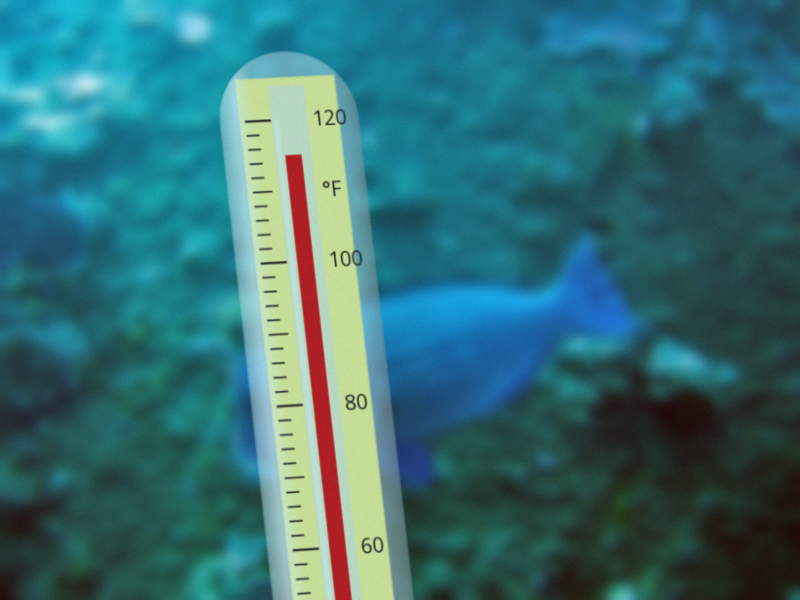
115
